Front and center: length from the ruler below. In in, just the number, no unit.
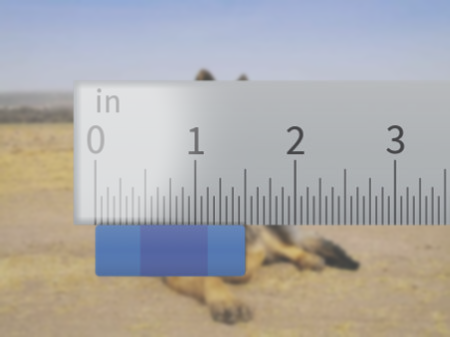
1.5
